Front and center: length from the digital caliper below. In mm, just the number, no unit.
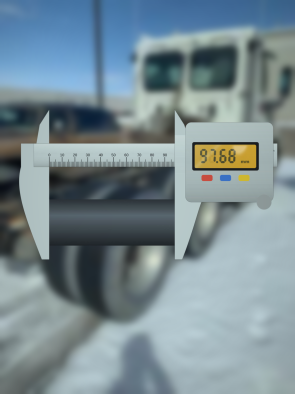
97.68
